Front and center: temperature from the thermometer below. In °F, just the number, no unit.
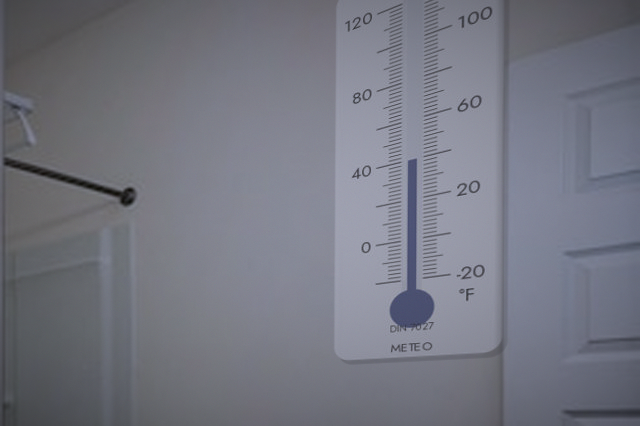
40
